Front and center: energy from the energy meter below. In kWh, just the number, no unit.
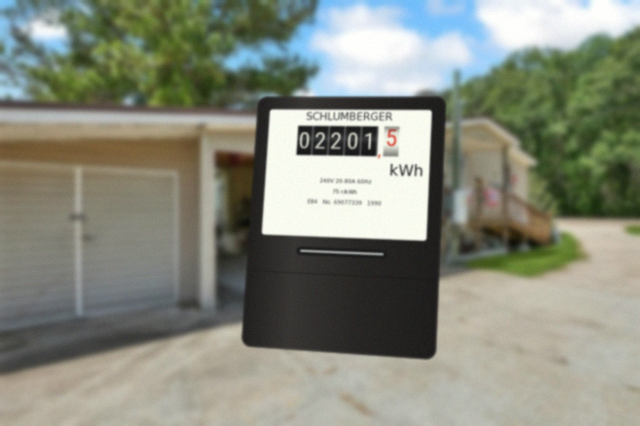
2201.5
